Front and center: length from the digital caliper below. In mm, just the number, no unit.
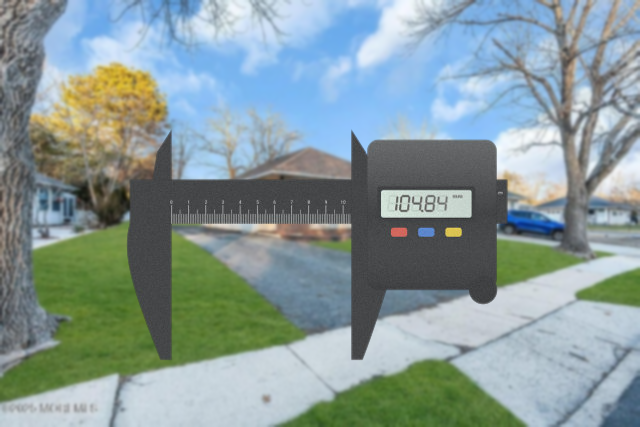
104.84
